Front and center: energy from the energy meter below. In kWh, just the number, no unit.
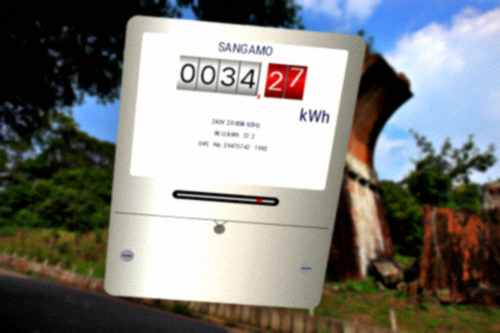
34.27
